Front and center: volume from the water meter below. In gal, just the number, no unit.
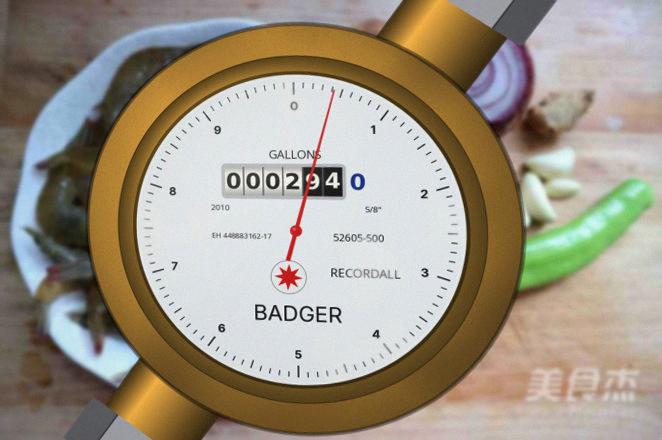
2940.4
